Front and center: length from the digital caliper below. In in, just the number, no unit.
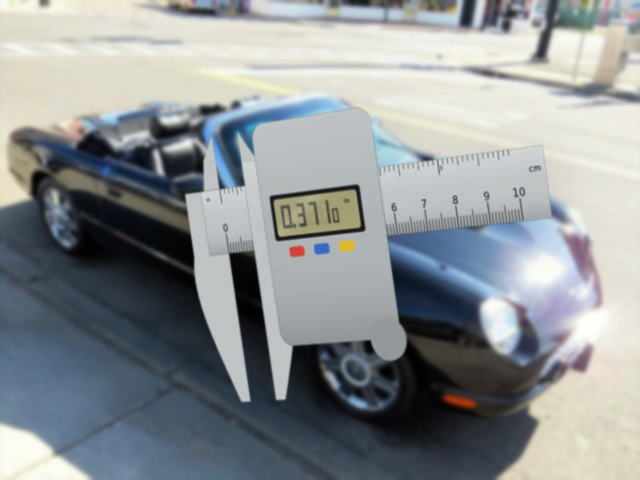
0.3710
